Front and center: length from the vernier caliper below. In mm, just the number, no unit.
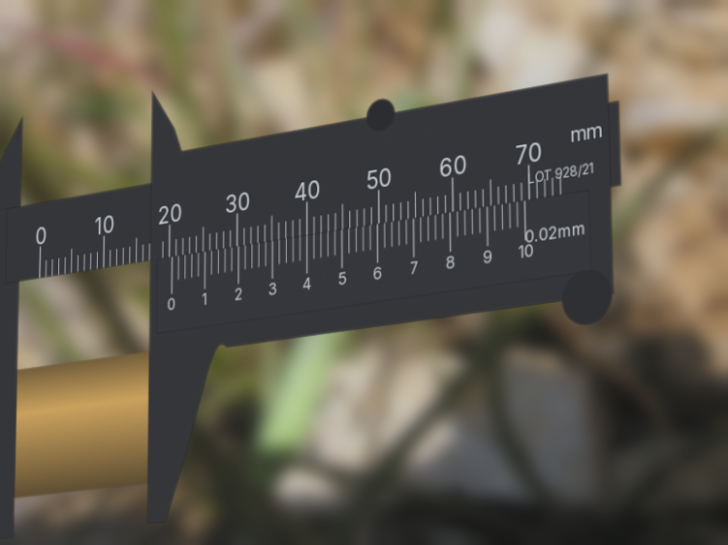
20.4
